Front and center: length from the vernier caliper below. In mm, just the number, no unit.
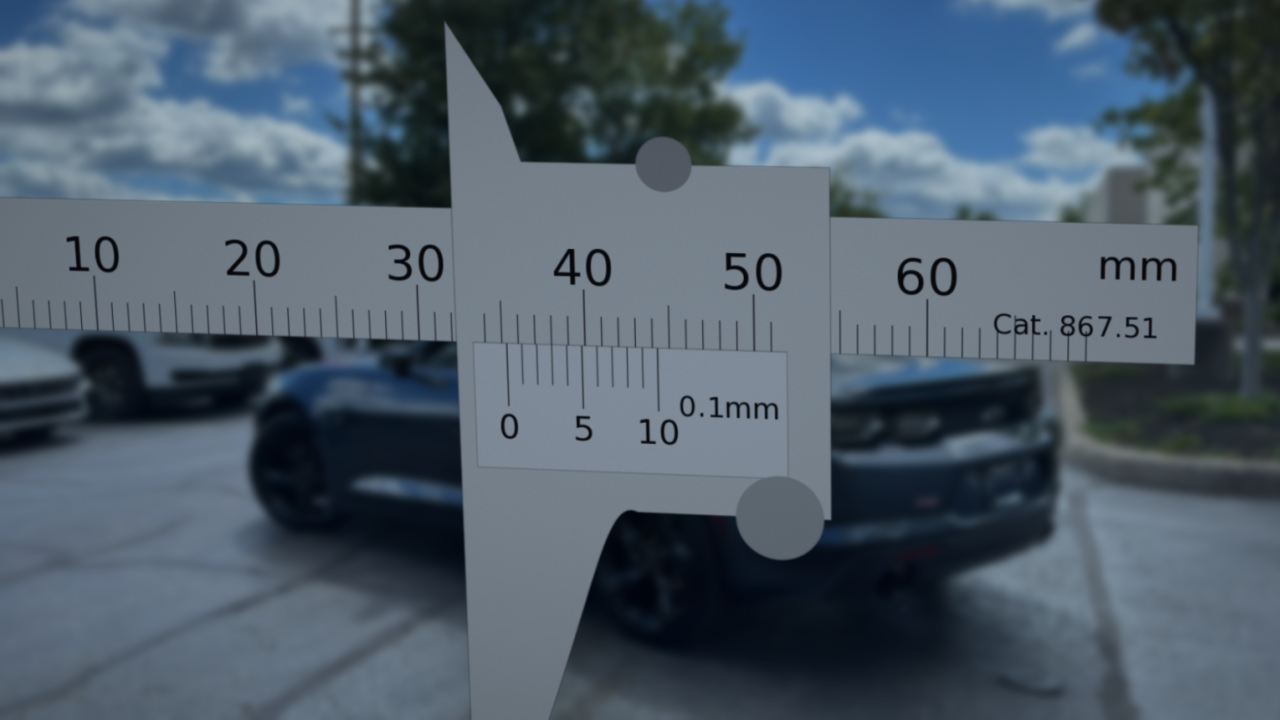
35.3
